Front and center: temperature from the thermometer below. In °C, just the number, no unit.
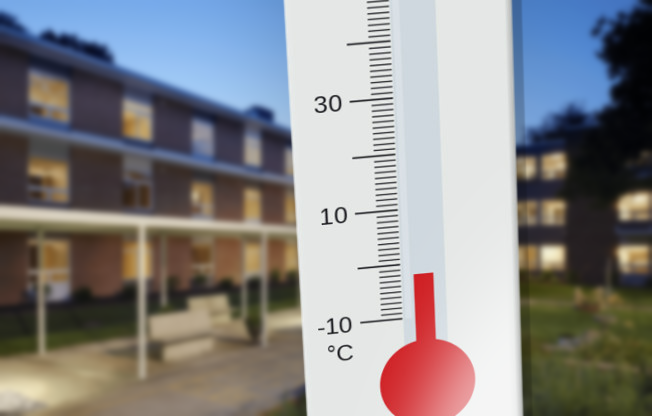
-2
